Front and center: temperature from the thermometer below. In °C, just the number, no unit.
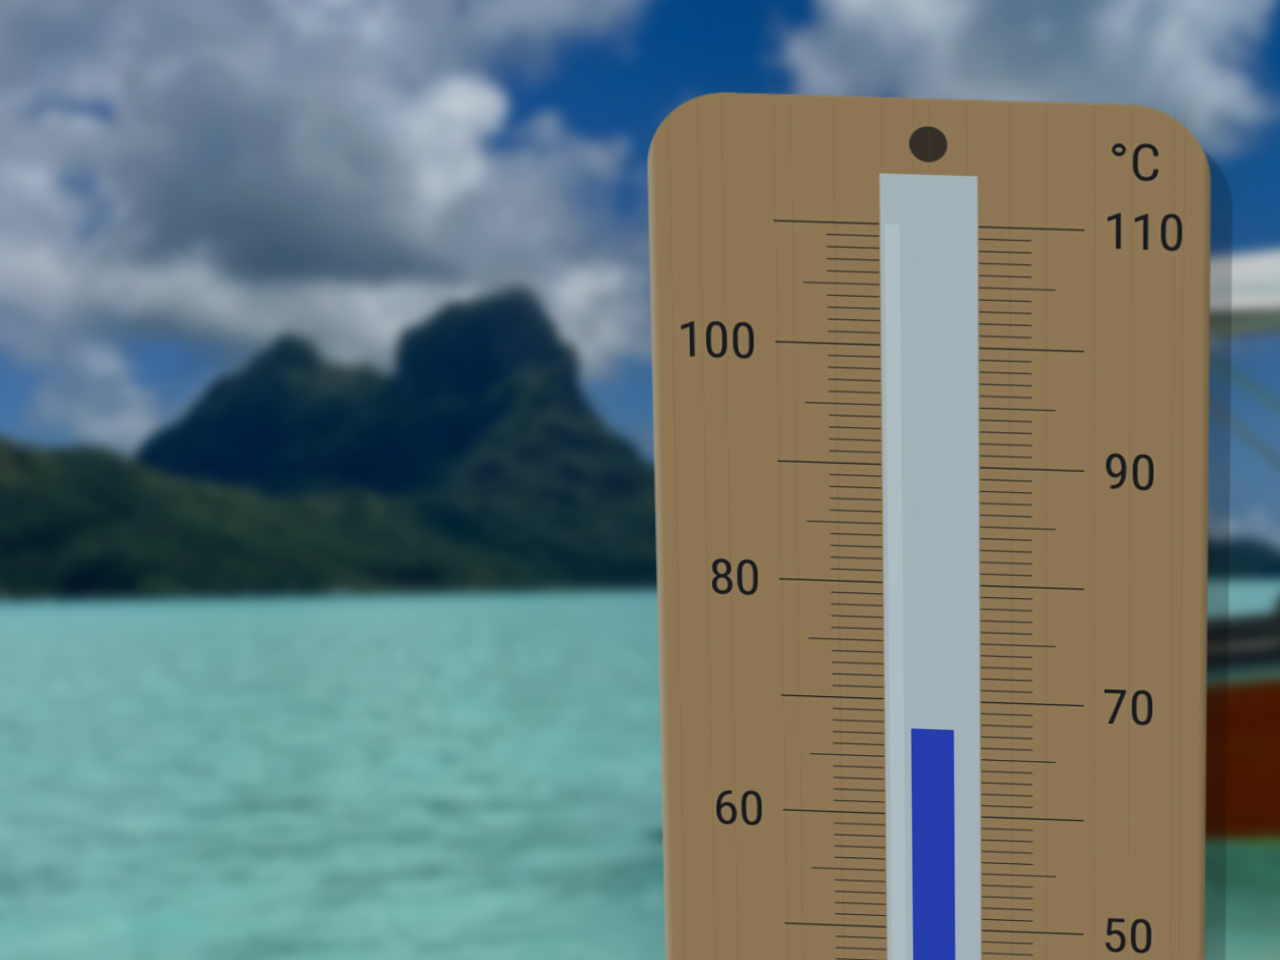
67.5
